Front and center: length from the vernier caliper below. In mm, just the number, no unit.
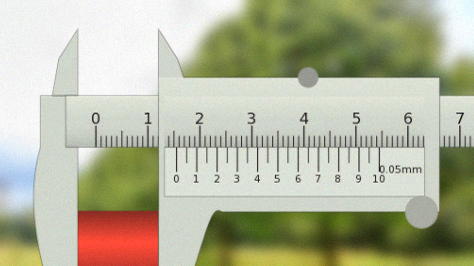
15.5
